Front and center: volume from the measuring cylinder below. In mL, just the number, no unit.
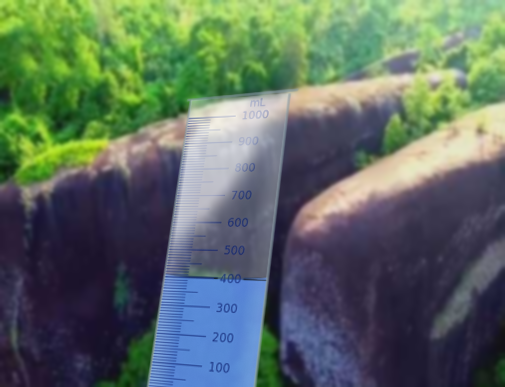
400
